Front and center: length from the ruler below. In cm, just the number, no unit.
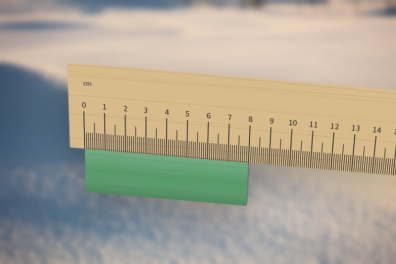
8
